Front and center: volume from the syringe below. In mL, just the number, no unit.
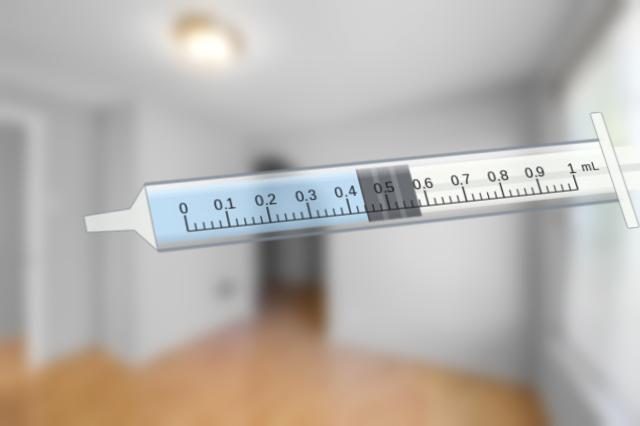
0.44
